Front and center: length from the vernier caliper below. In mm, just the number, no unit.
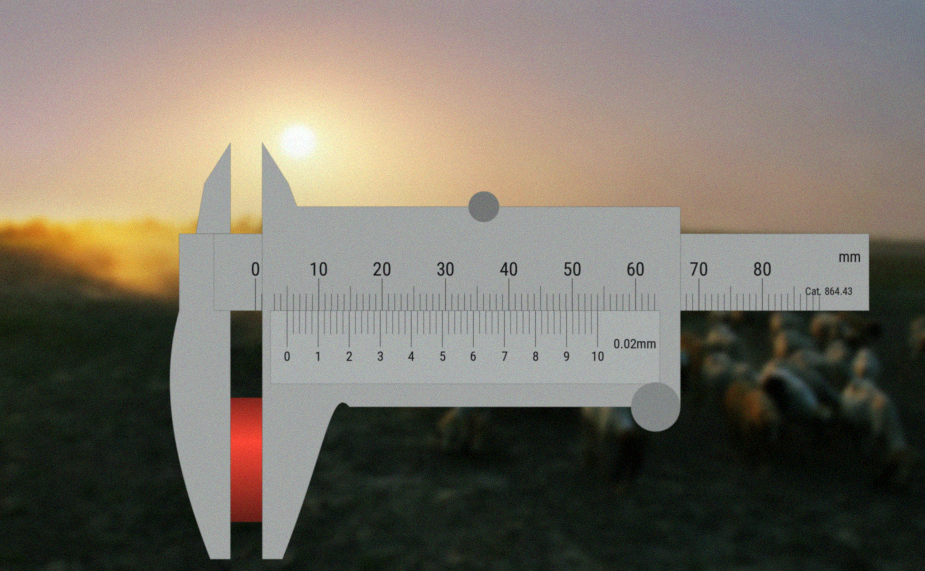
5.0
